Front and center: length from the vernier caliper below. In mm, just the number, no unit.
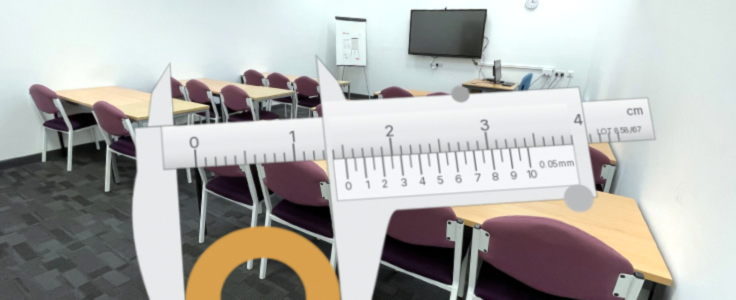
15.2
